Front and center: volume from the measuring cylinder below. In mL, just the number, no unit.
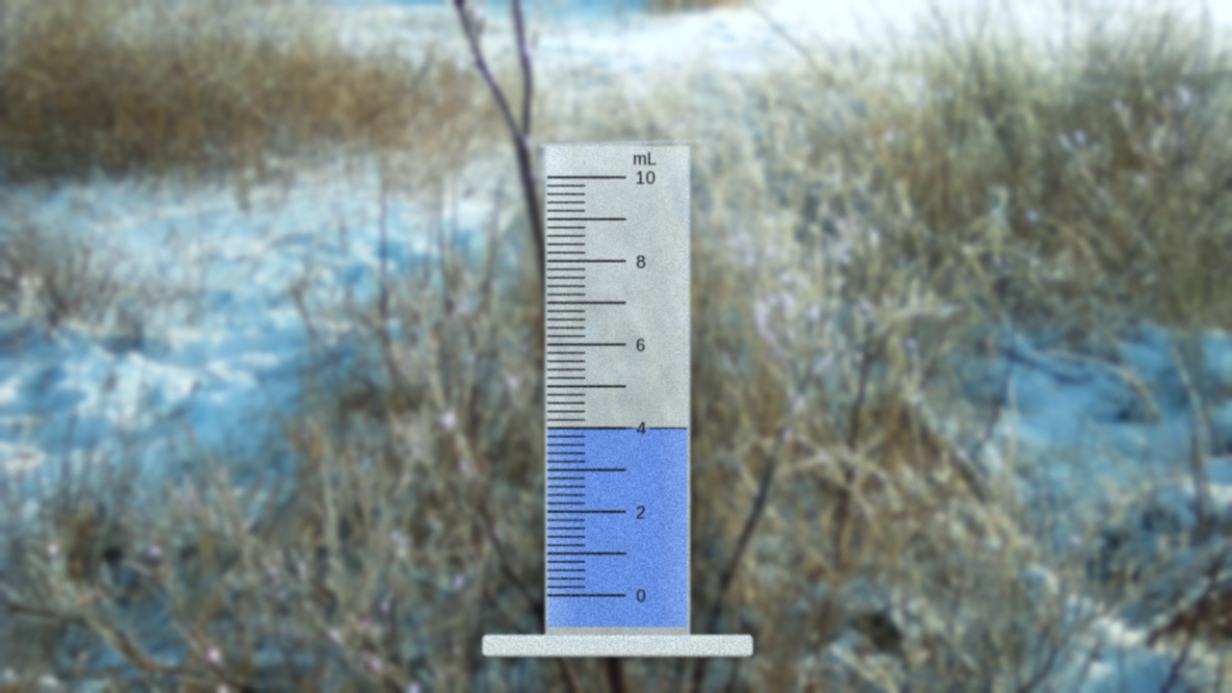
4
